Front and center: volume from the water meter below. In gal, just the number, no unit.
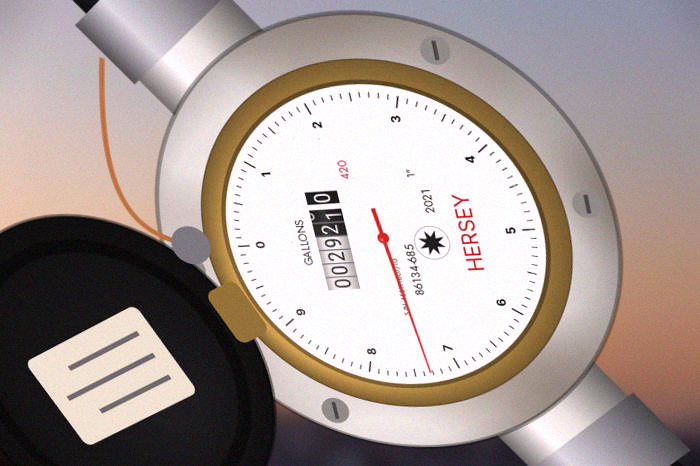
29207.3
